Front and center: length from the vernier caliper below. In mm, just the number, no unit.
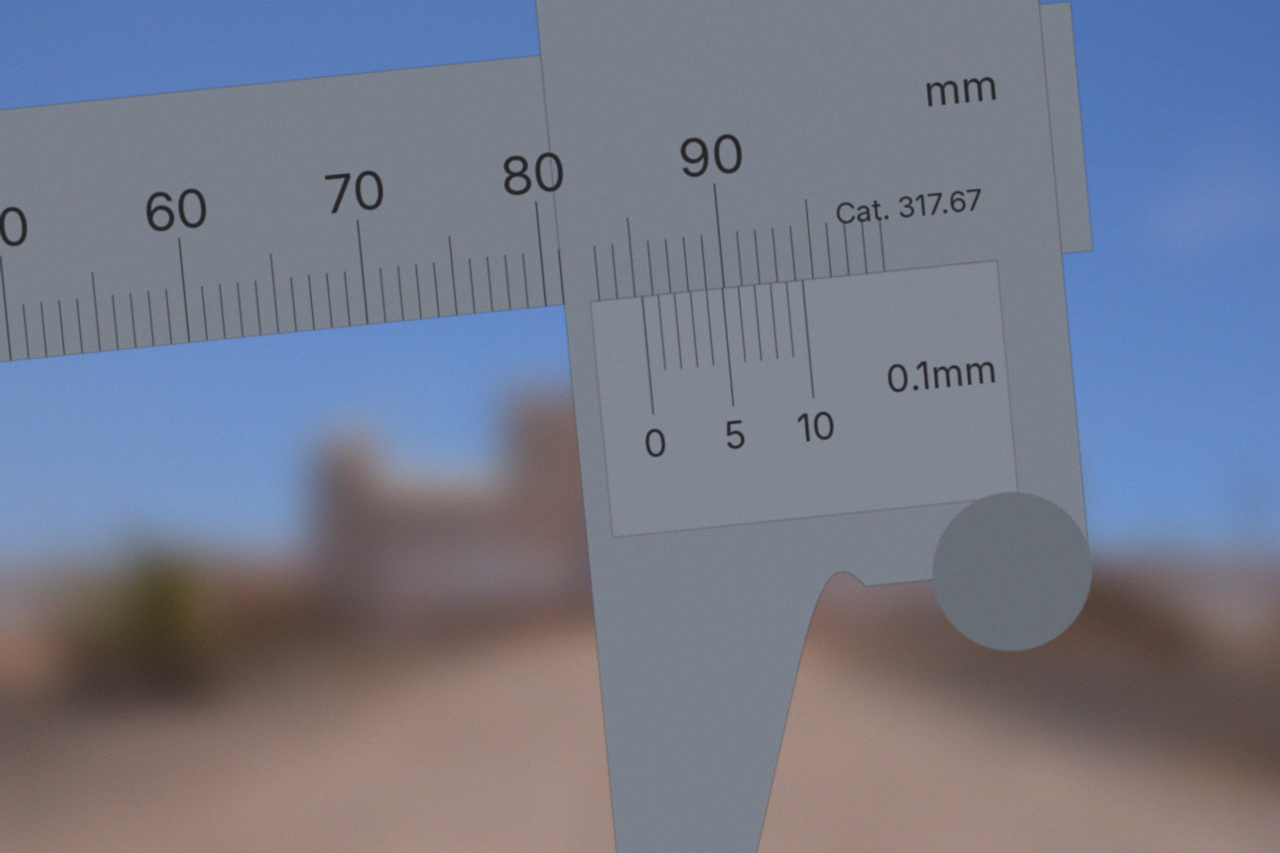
85.4
